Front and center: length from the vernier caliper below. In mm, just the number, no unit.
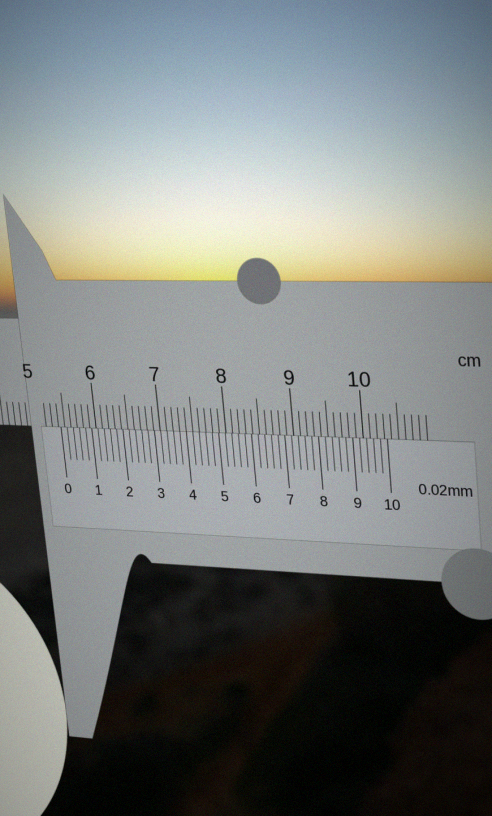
54.4
